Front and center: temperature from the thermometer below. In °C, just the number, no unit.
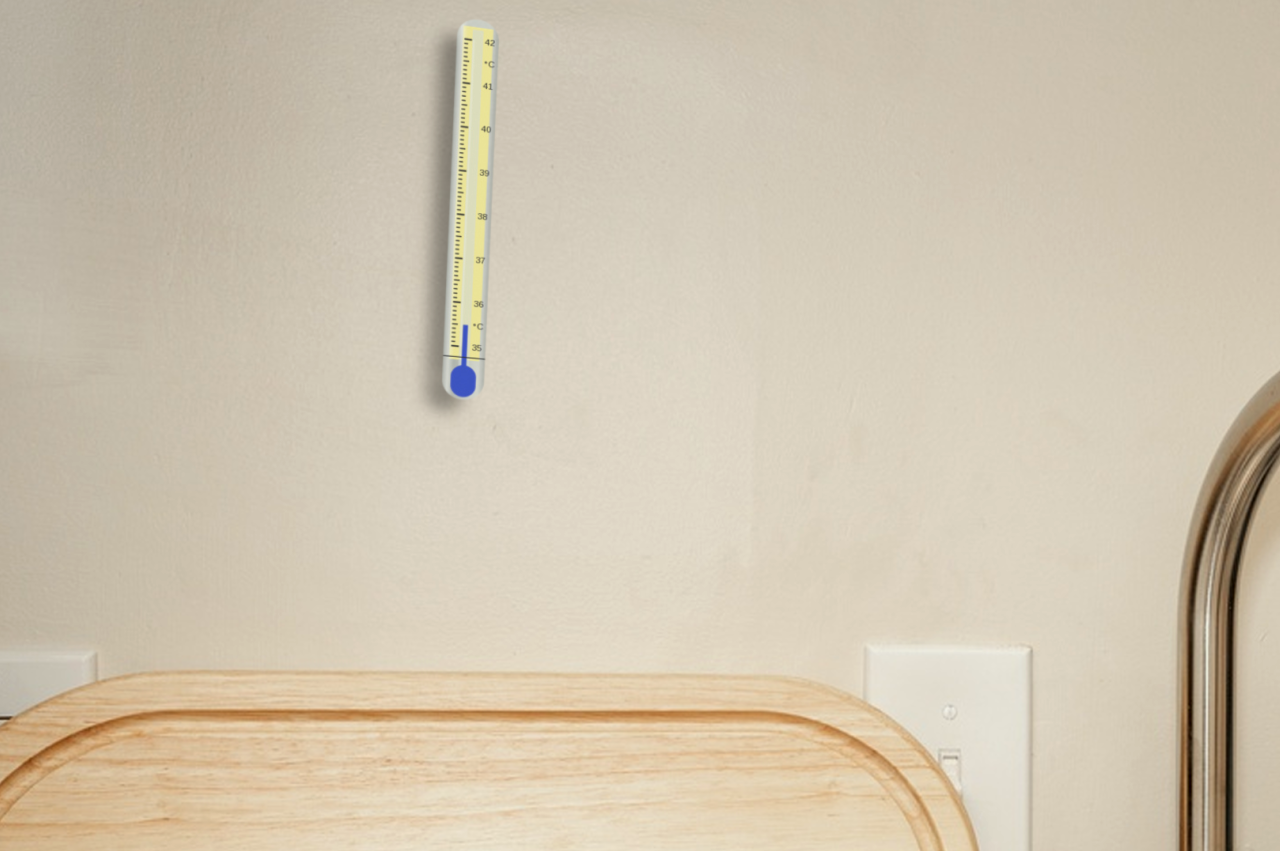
35.5
